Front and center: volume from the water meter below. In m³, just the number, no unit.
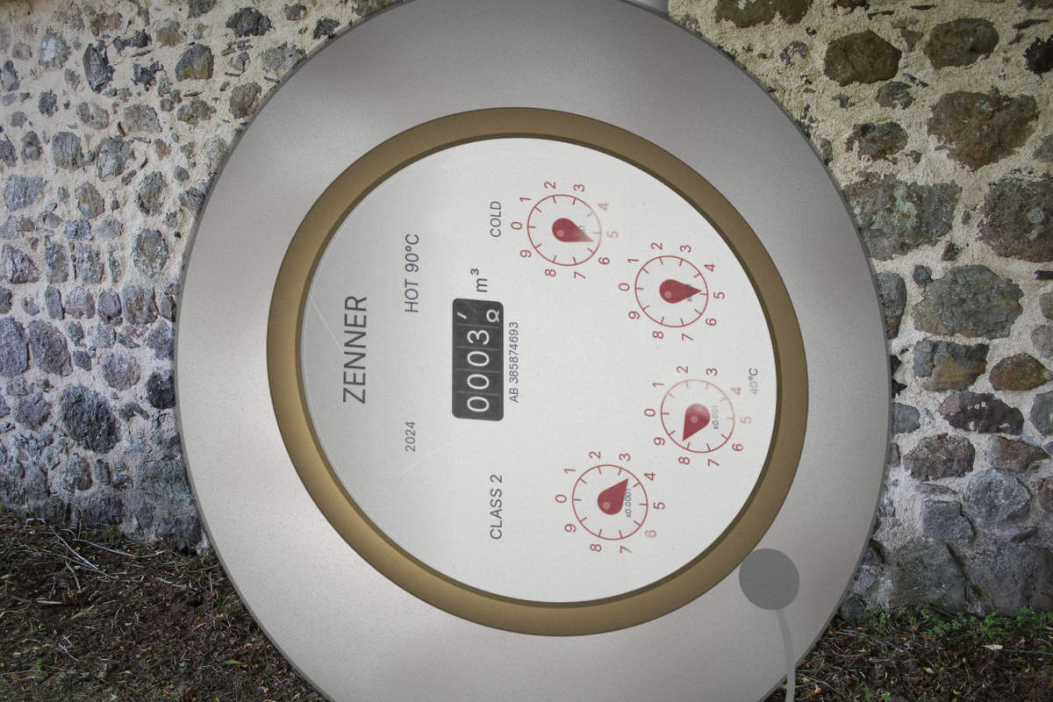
37.5483
